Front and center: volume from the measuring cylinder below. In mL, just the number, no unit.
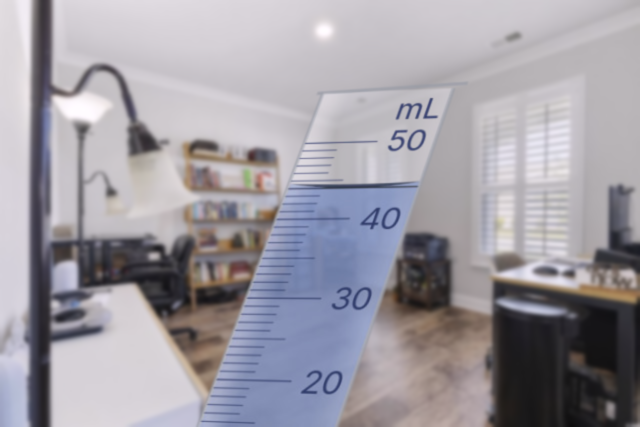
44
